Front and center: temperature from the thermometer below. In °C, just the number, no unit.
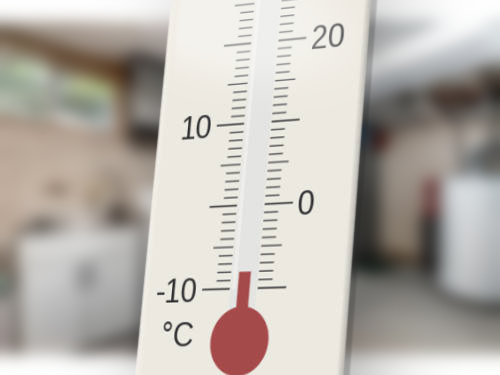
-8
